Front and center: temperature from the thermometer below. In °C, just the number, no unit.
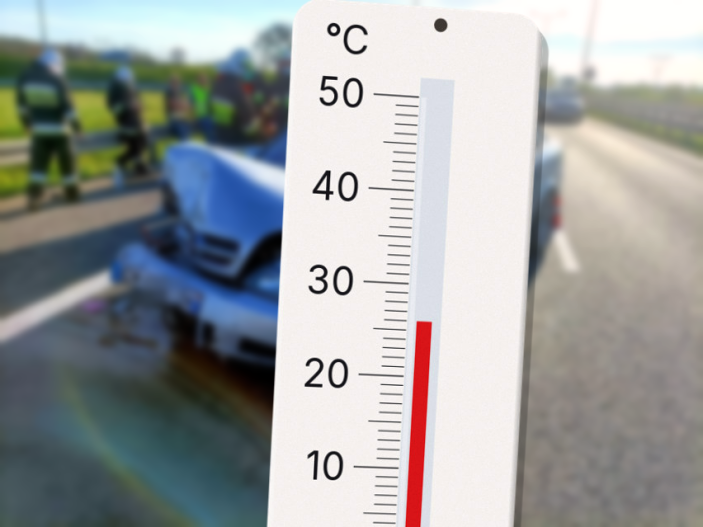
26
